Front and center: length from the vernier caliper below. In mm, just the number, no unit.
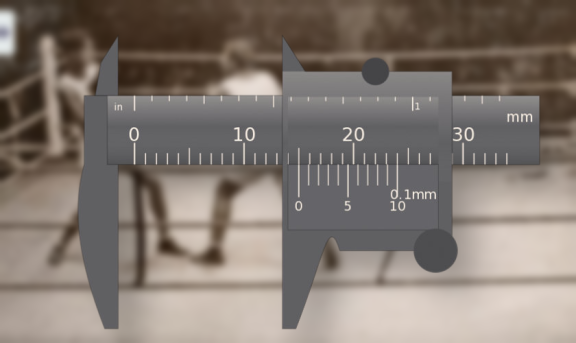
15.0
